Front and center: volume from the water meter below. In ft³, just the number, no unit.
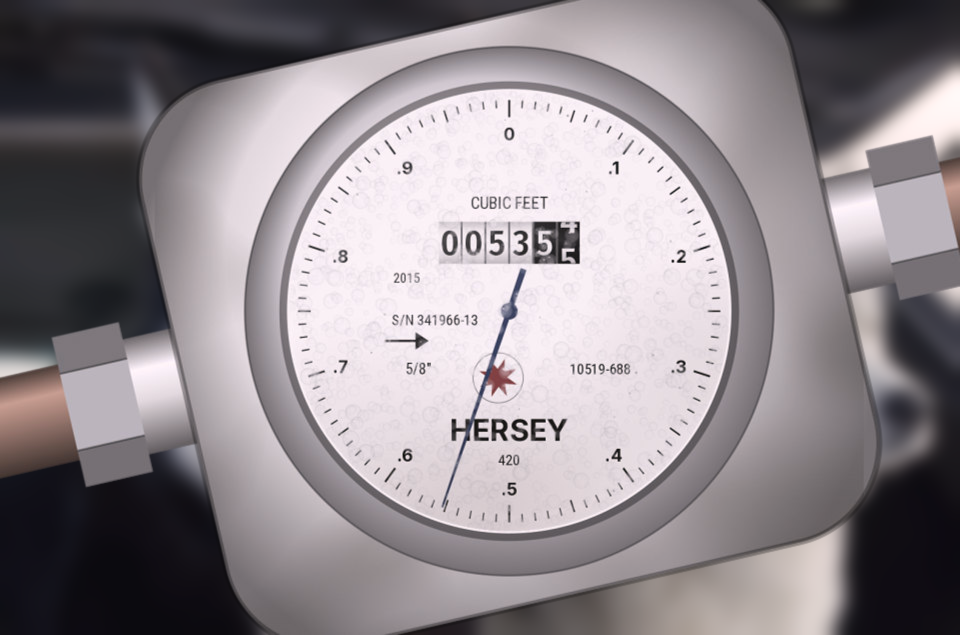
5354.55
